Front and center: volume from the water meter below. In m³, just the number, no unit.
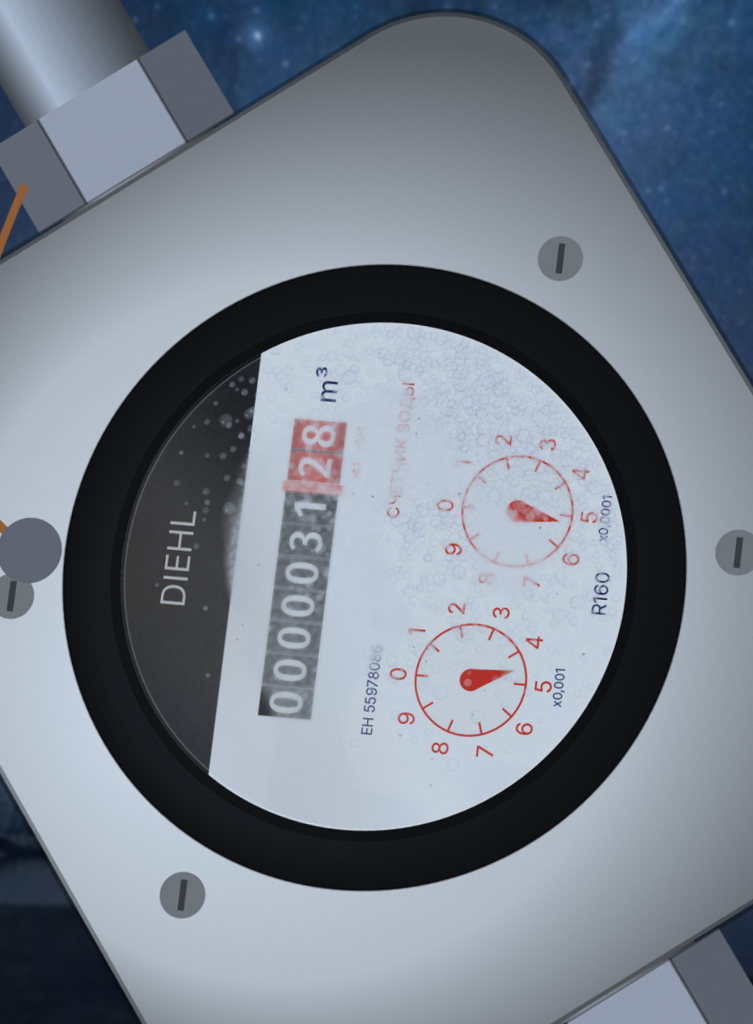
31.2845
